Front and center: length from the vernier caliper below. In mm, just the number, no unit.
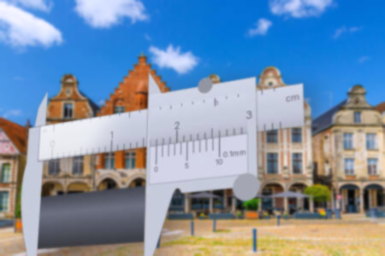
17.0
